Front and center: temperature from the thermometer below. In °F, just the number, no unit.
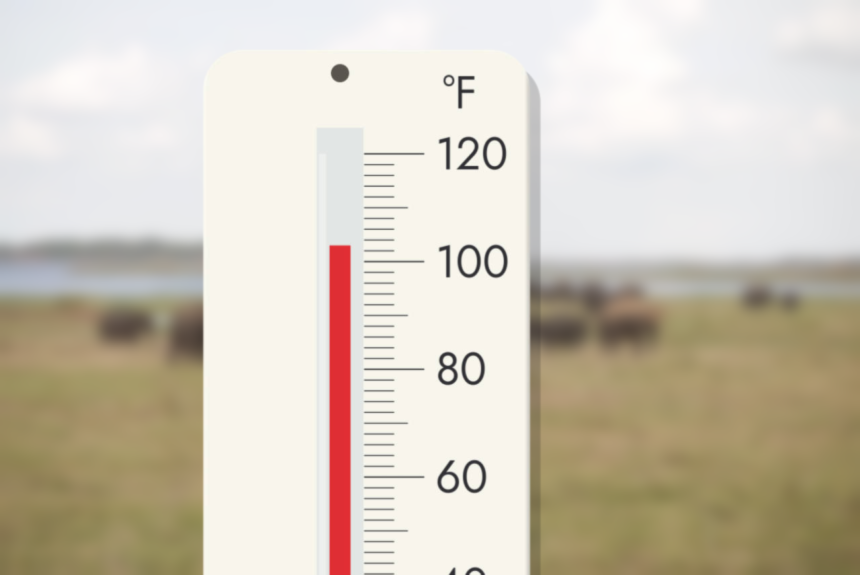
103
